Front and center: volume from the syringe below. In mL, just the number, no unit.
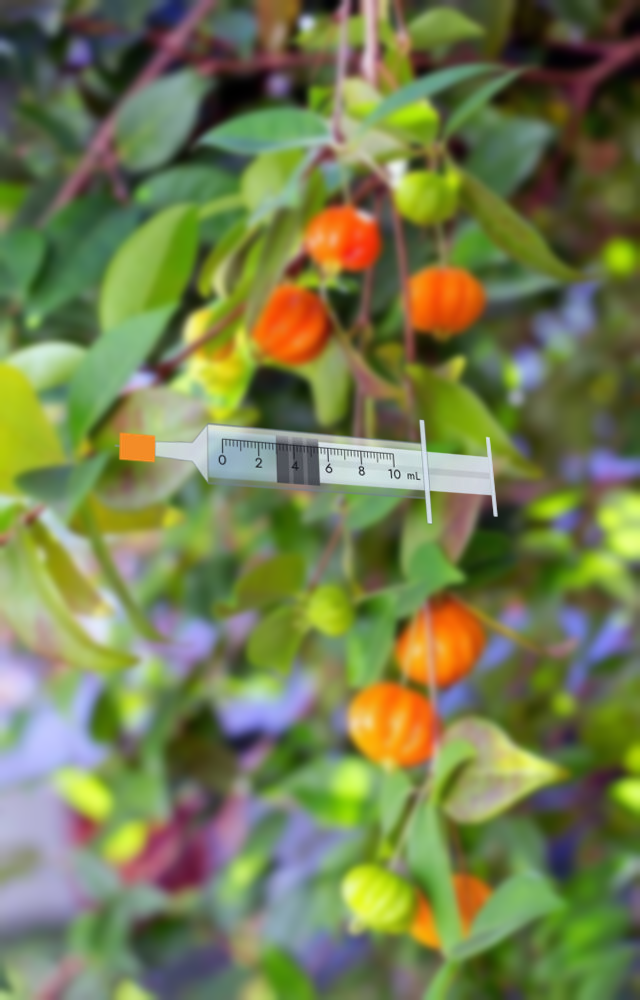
3
